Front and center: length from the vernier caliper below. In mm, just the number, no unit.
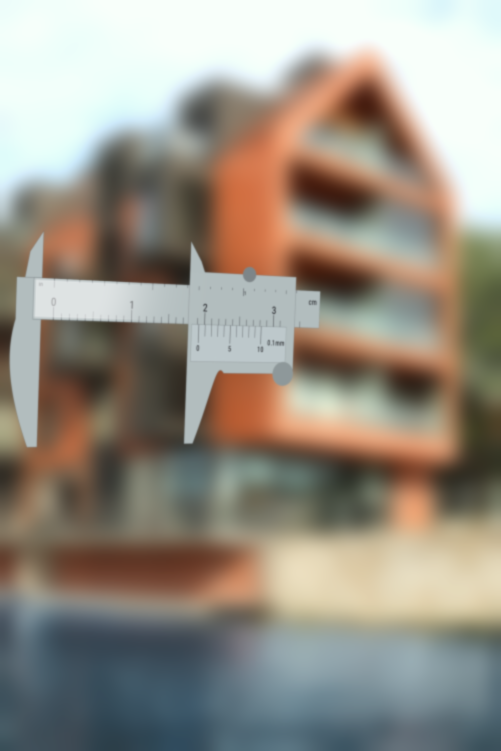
19.2
